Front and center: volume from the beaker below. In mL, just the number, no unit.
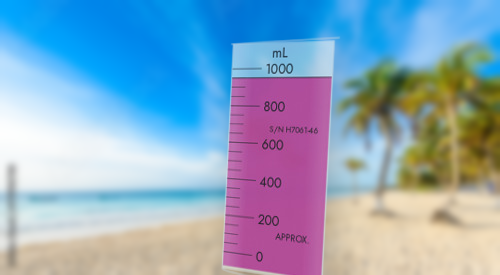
950
